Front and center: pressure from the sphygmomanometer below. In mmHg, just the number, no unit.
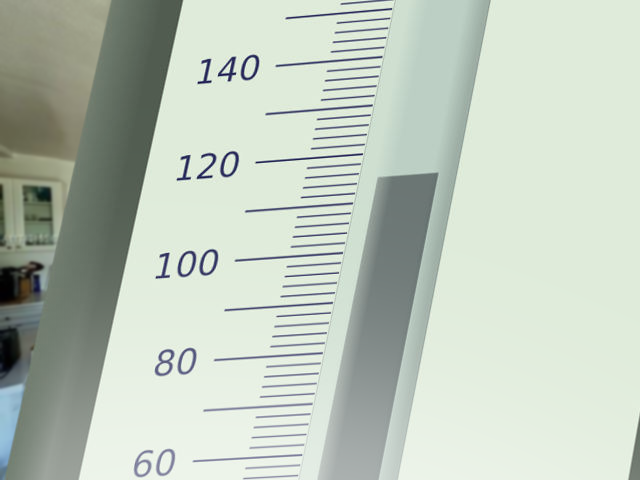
115
